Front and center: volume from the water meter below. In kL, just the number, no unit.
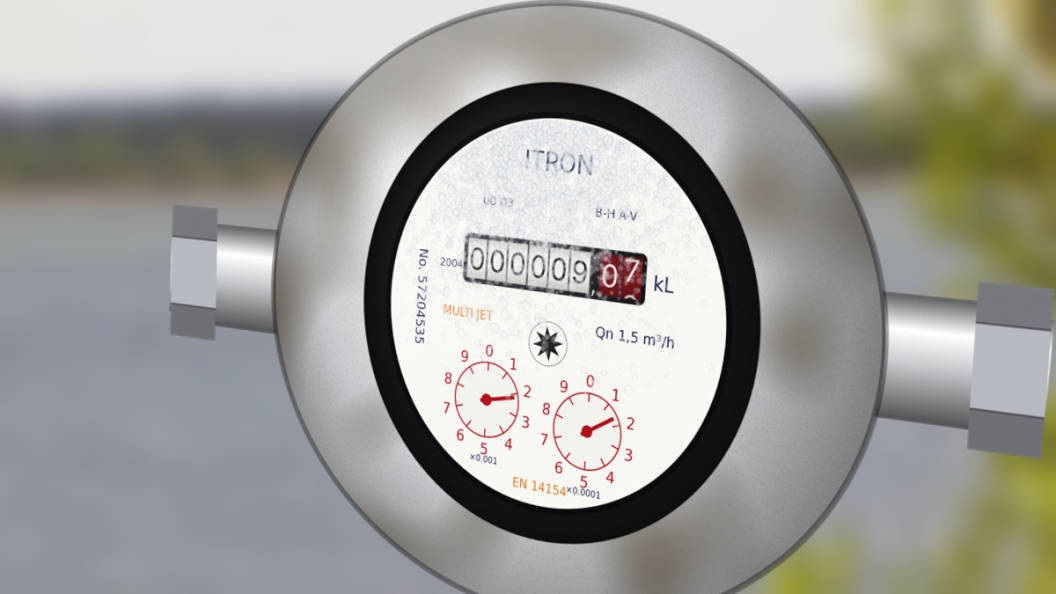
9.0721
